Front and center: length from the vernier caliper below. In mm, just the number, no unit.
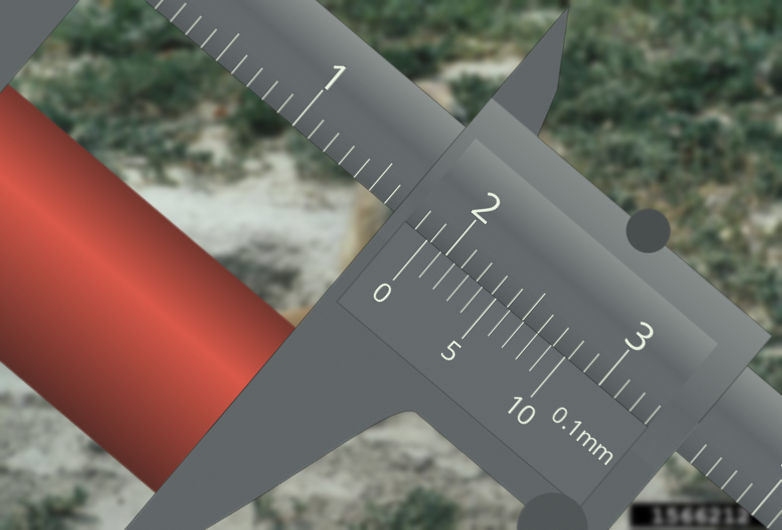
18.8
